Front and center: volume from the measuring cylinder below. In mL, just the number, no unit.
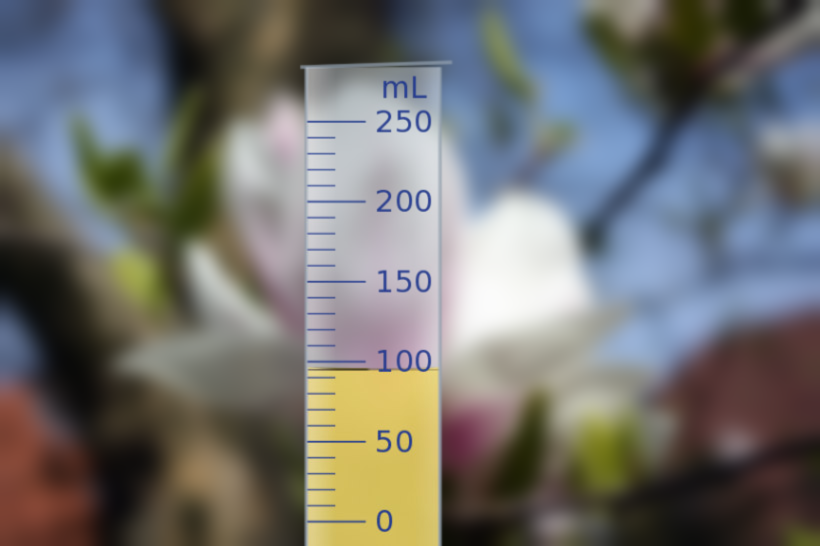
95
